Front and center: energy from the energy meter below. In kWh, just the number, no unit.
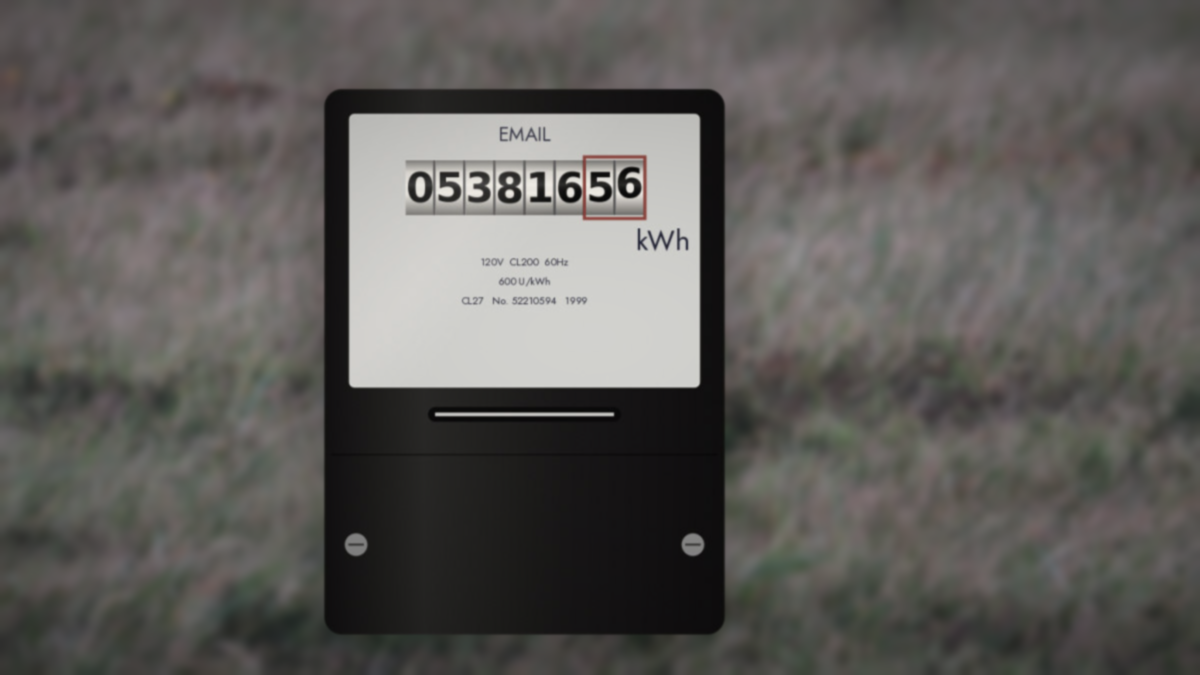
53816.56
